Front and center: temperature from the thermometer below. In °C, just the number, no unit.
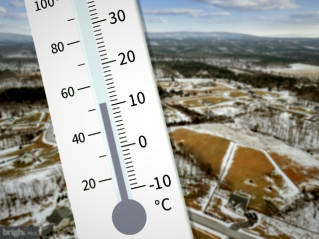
11
